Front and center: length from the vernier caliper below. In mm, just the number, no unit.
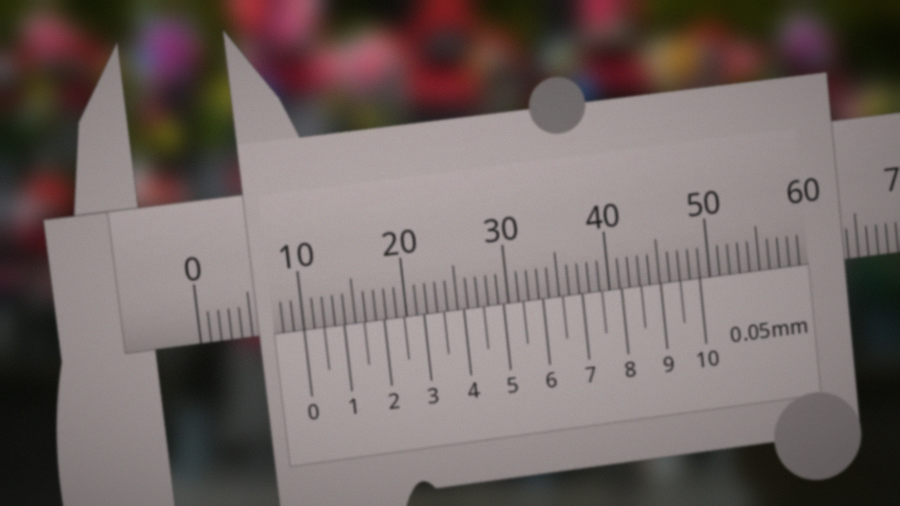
10.0
